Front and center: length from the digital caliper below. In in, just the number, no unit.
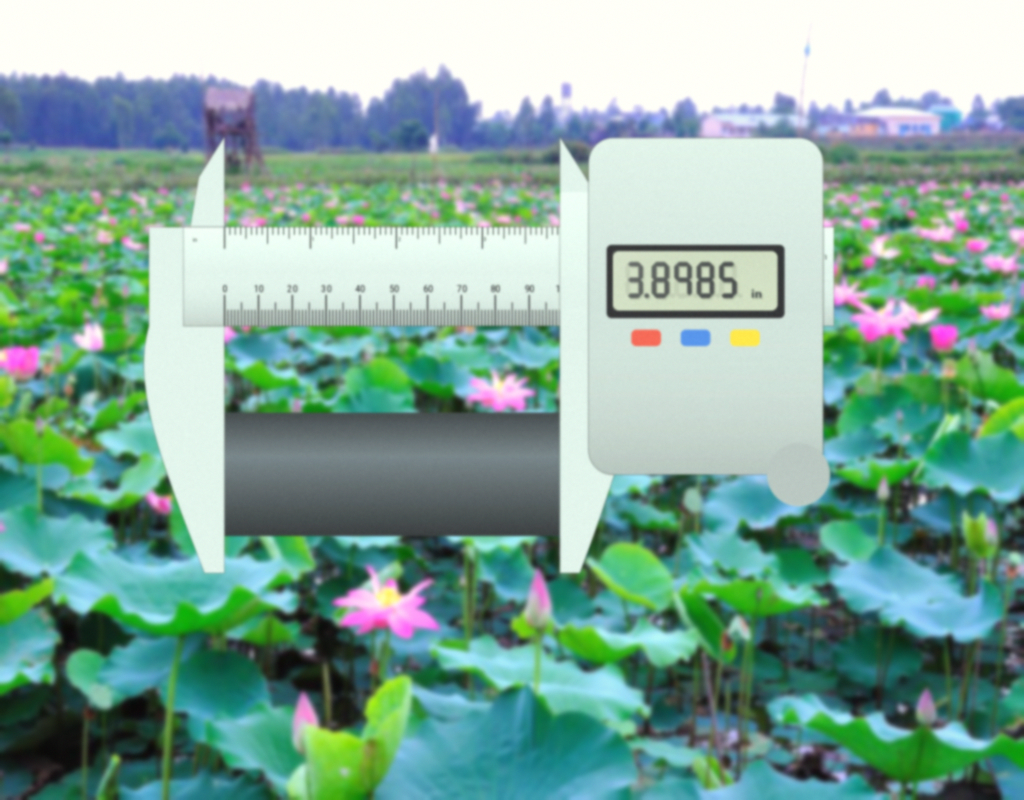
3.8985
